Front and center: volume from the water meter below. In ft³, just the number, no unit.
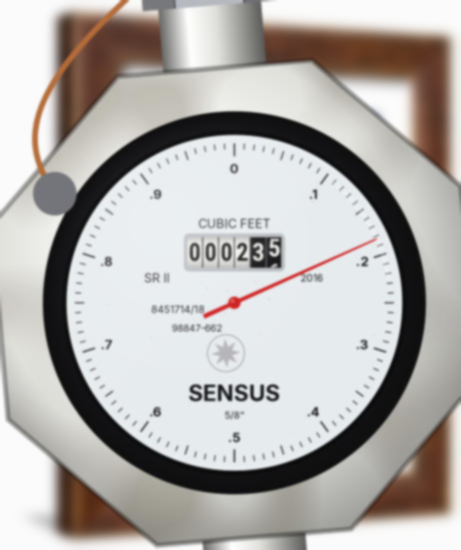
235.18
